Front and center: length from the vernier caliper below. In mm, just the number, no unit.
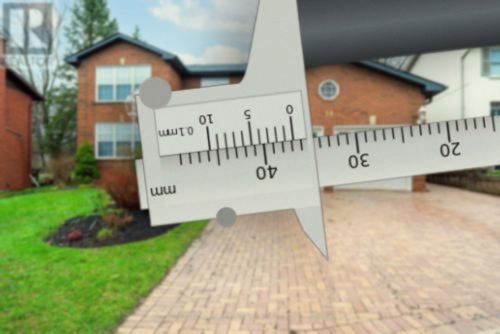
36.8
